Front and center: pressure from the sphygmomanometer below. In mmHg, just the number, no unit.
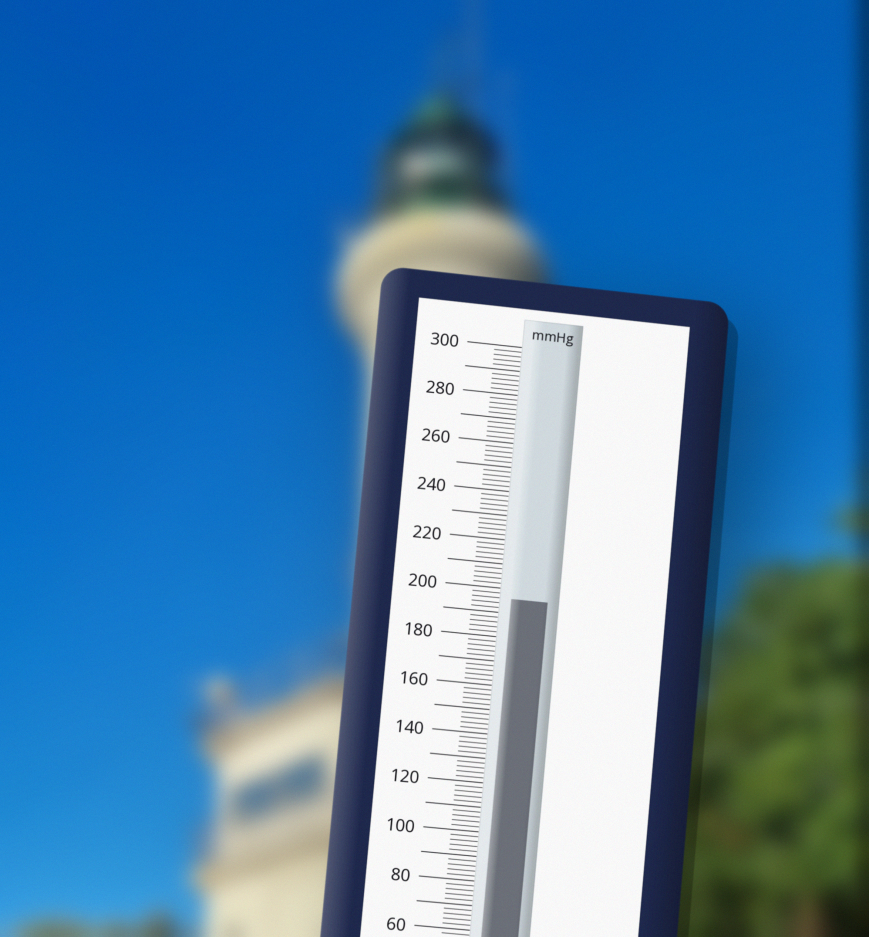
196
